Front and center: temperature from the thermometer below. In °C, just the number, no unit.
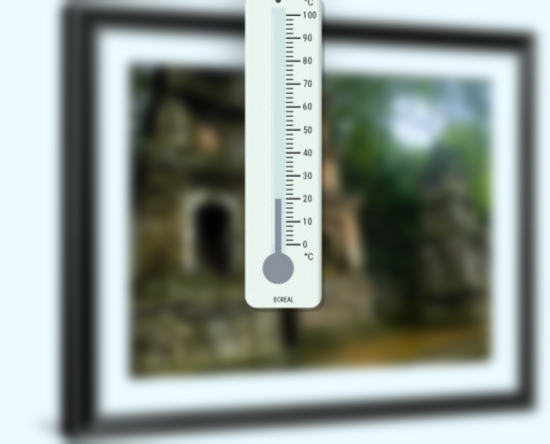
20
